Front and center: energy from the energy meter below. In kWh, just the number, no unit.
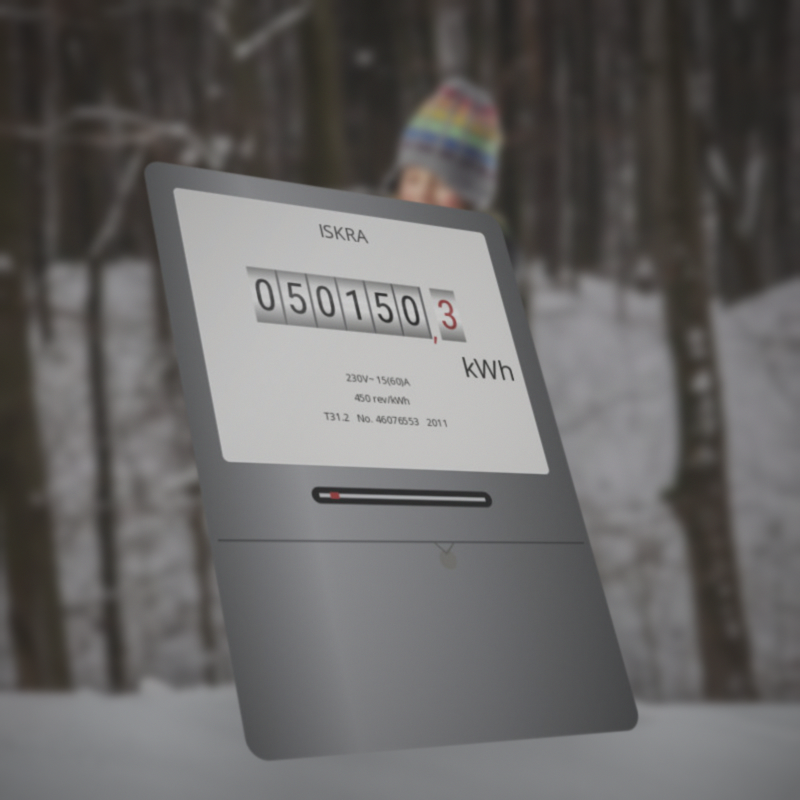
50150.3
